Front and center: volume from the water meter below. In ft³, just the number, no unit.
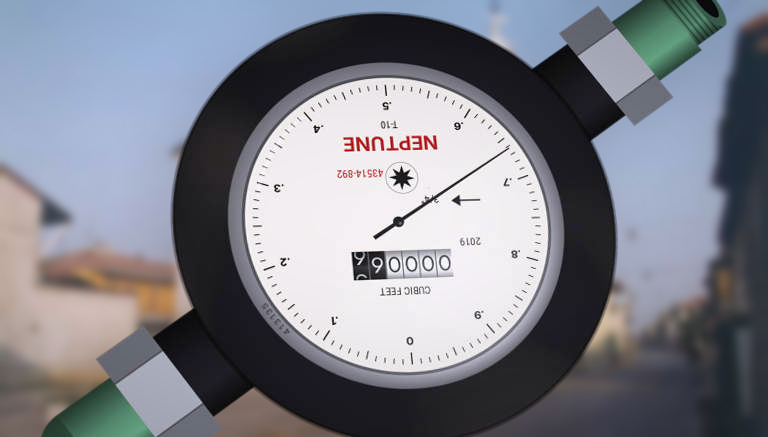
65.66
